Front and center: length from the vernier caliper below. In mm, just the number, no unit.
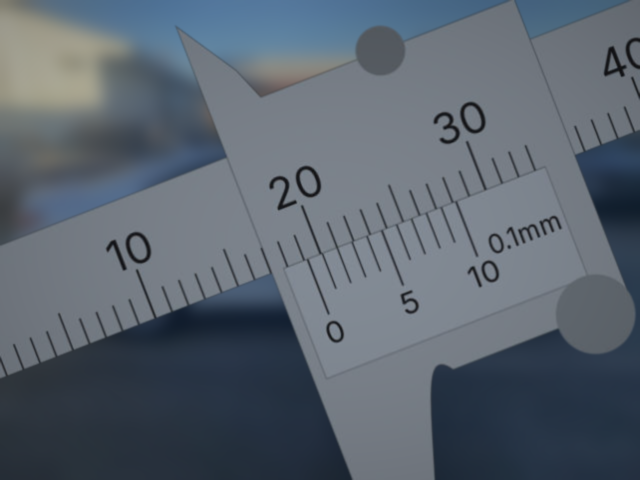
19.2
